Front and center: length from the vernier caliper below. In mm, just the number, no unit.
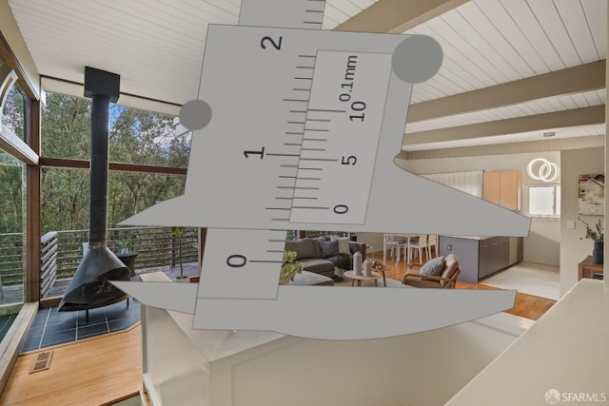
5.2
